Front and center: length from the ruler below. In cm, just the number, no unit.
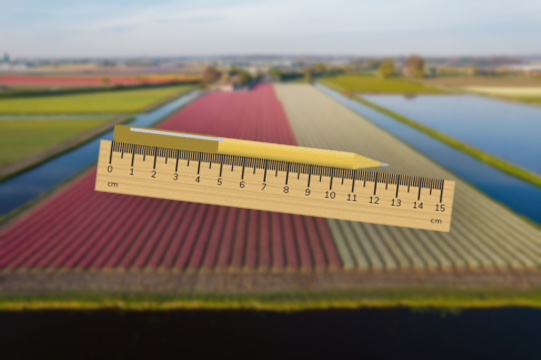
12.5
